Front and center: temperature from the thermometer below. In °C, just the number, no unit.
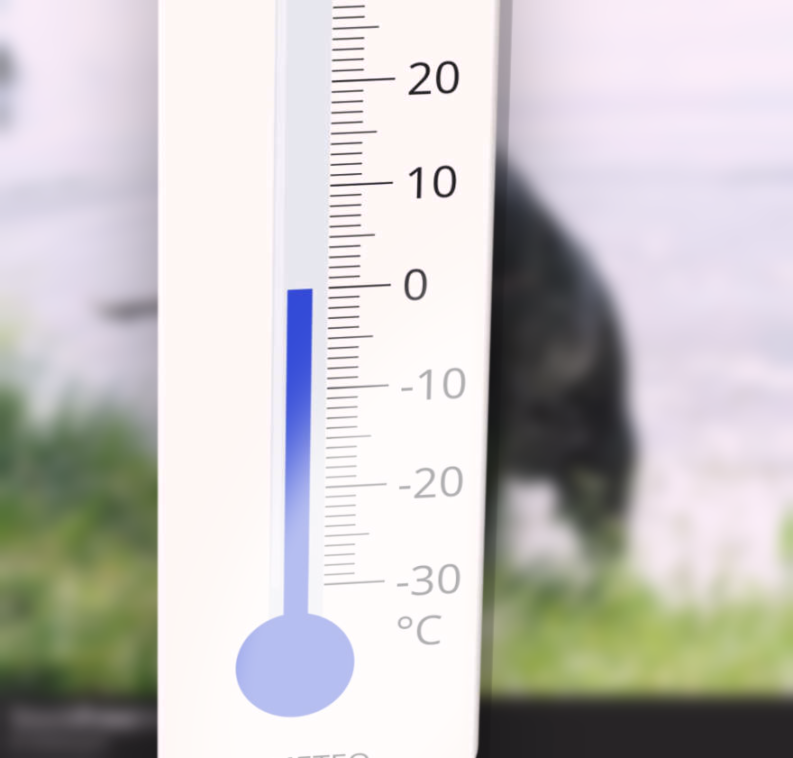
0
